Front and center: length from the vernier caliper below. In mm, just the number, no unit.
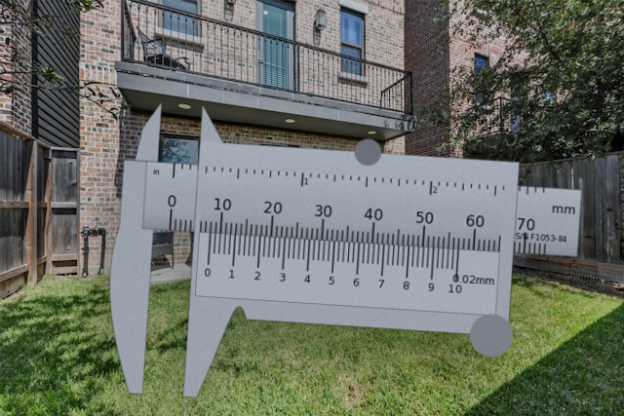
8.0
